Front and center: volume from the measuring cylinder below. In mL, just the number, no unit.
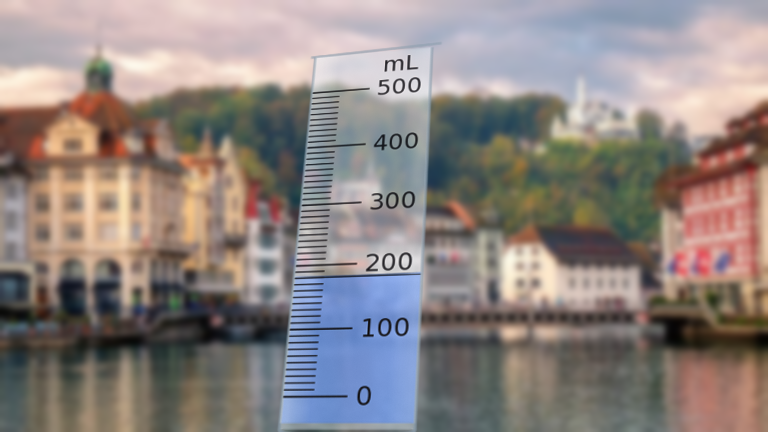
180
